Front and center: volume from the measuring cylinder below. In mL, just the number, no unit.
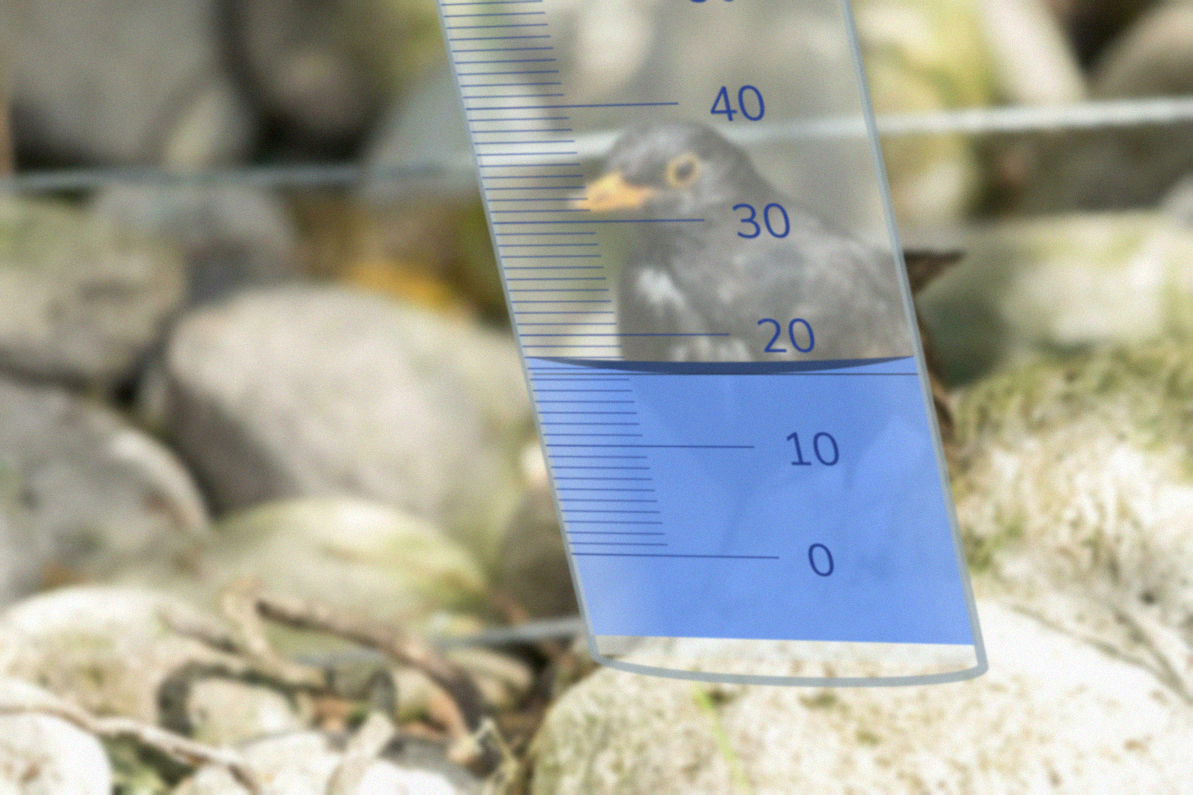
16.5
